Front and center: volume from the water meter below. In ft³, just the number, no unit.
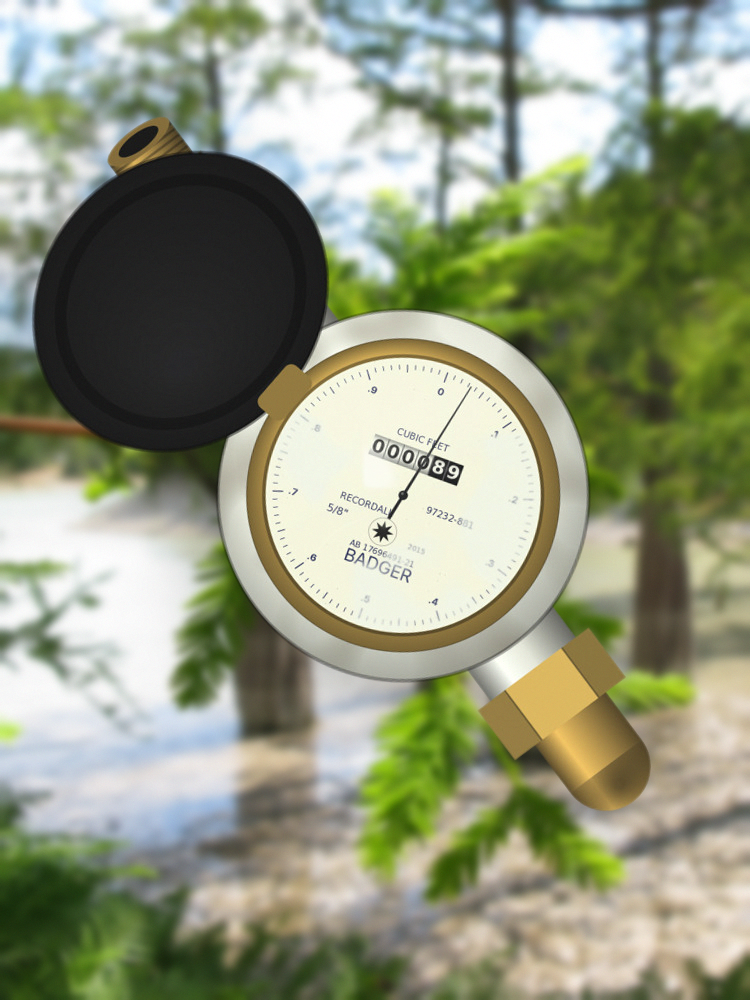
89.03
